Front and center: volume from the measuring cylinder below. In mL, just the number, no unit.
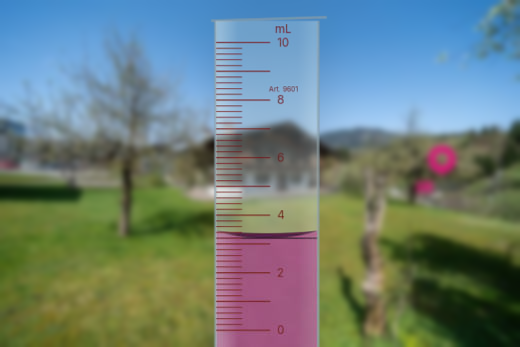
3.2
